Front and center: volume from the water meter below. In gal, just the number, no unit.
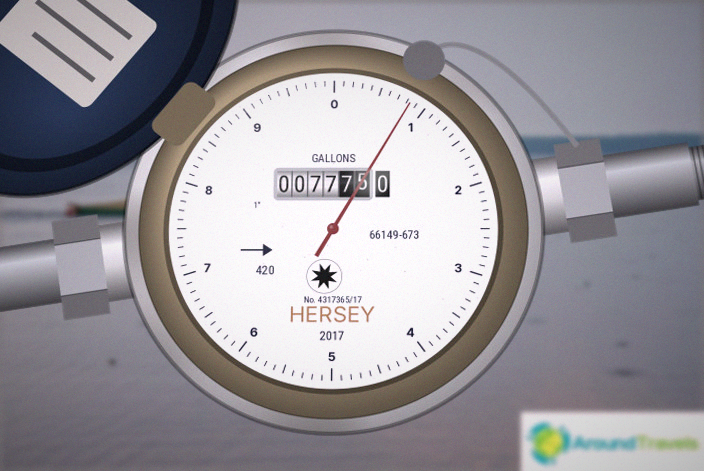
77750.8
